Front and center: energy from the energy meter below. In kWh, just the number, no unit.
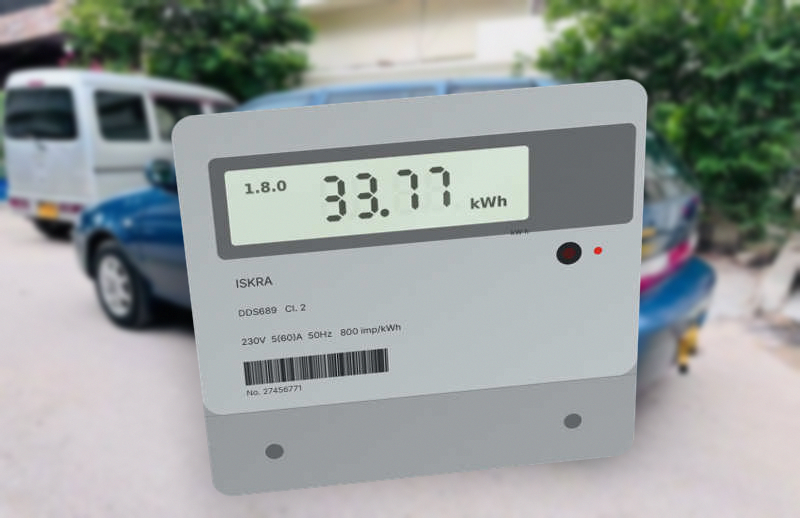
33.77
